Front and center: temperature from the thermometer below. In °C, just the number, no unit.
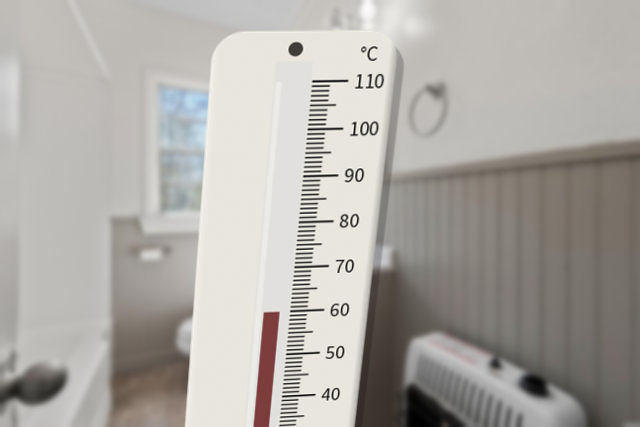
60
